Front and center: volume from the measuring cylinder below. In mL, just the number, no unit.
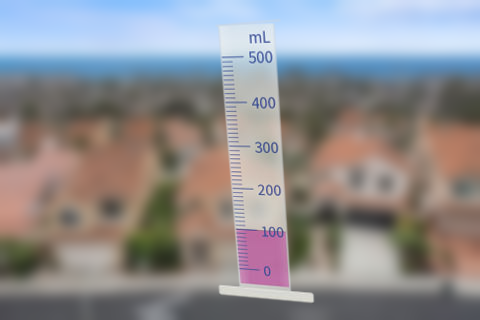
100
